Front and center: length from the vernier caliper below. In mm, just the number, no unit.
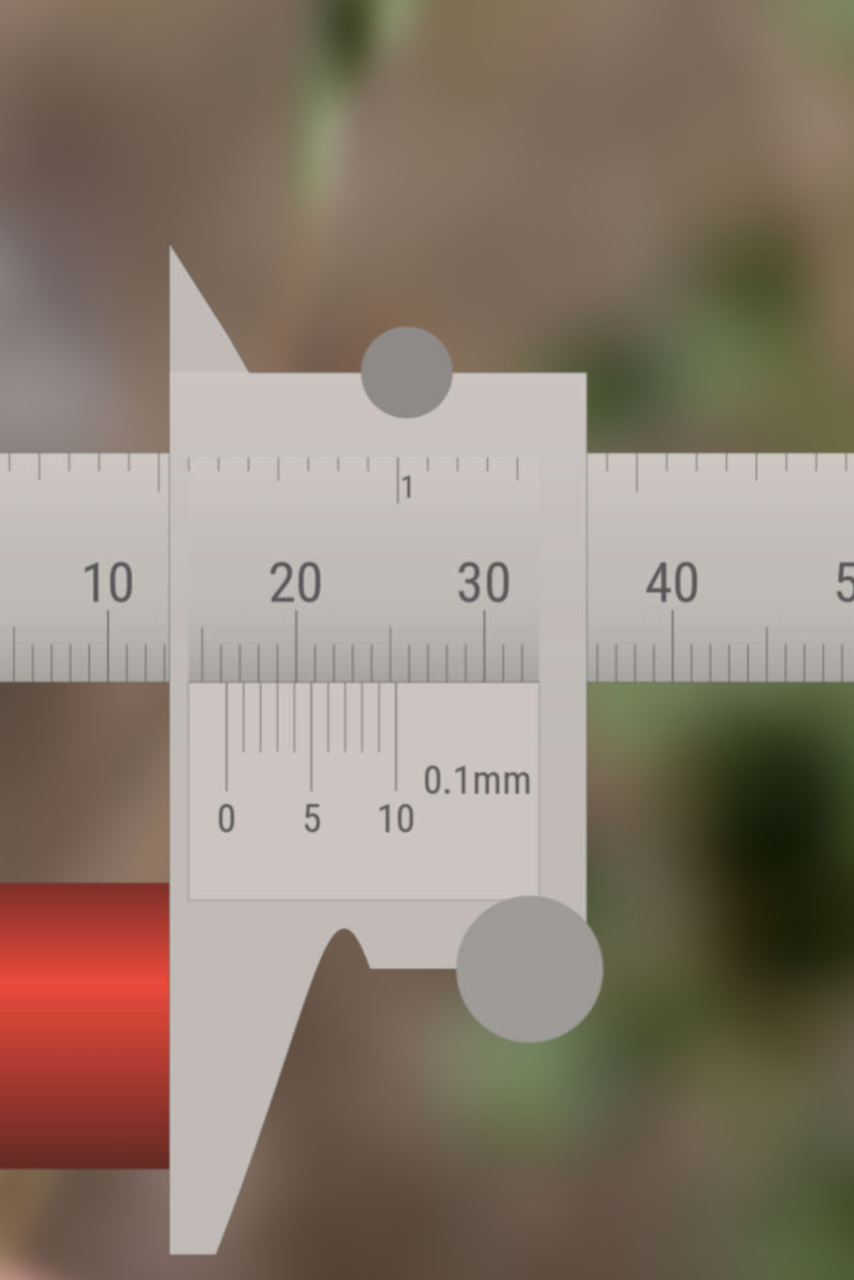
16.3
